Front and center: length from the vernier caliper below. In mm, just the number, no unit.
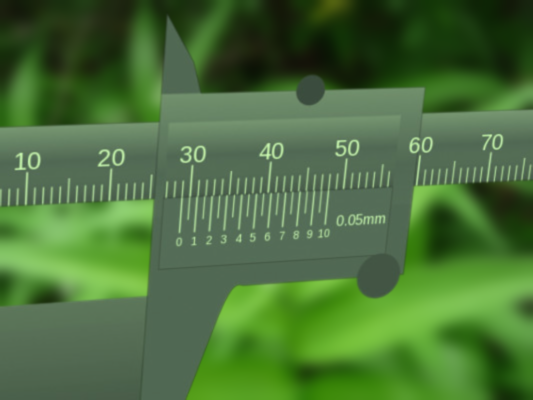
29.0
